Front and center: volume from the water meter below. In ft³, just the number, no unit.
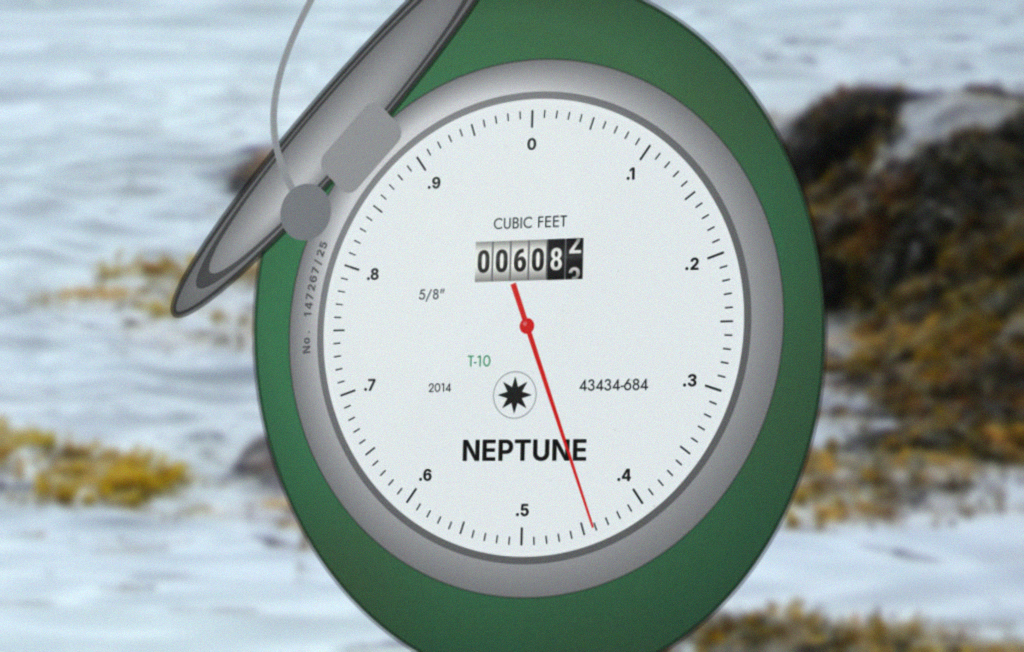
6082.44
